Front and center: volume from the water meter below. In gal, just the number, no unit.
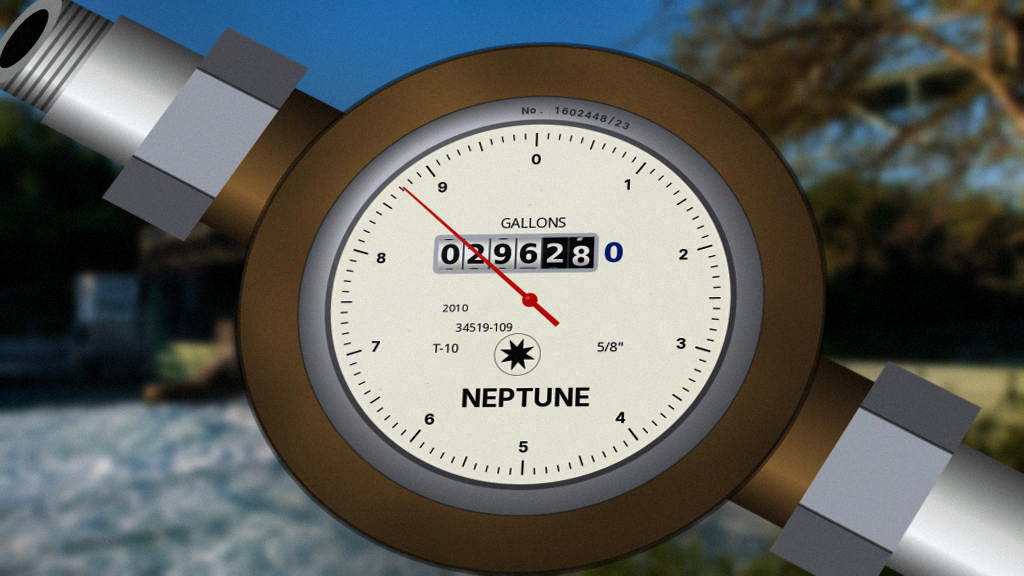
296278.7
